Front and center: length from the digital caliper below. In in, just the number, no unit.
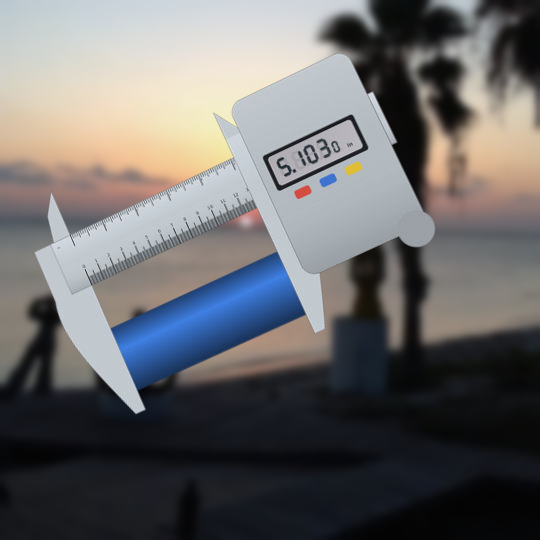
5.1030
